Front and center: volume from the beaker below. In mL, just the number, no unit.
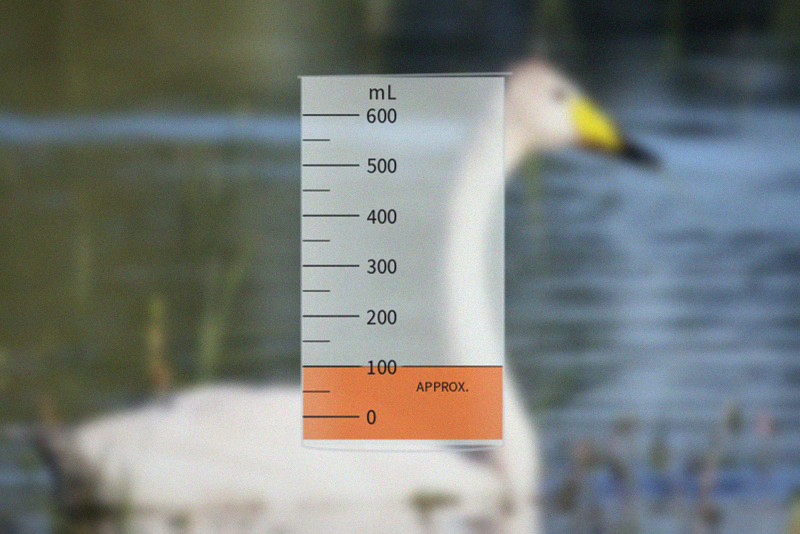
100
